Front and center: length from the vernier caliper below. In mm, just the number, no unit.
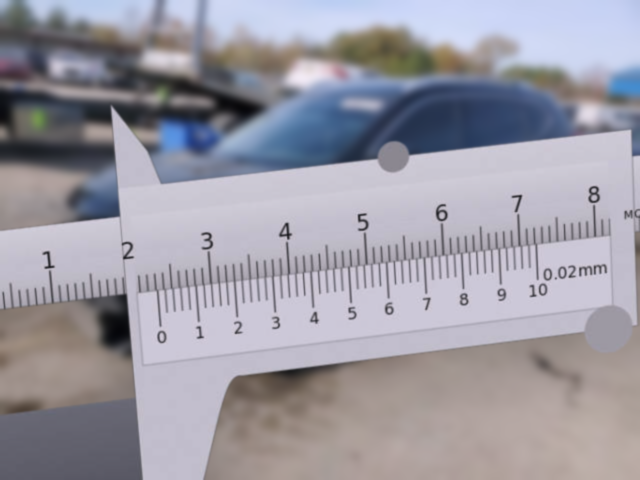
23.2
